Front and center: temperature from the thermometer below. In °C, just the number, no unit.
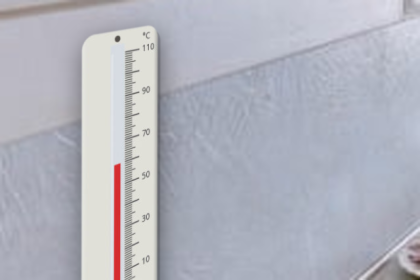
60
